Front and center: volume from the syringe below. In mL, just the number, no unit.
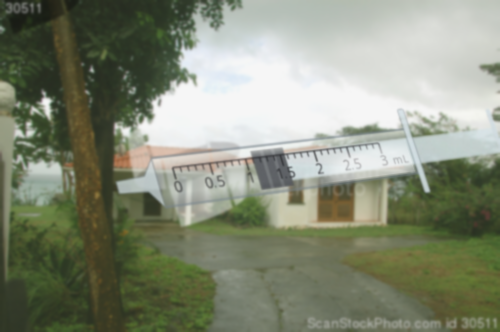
1.1
